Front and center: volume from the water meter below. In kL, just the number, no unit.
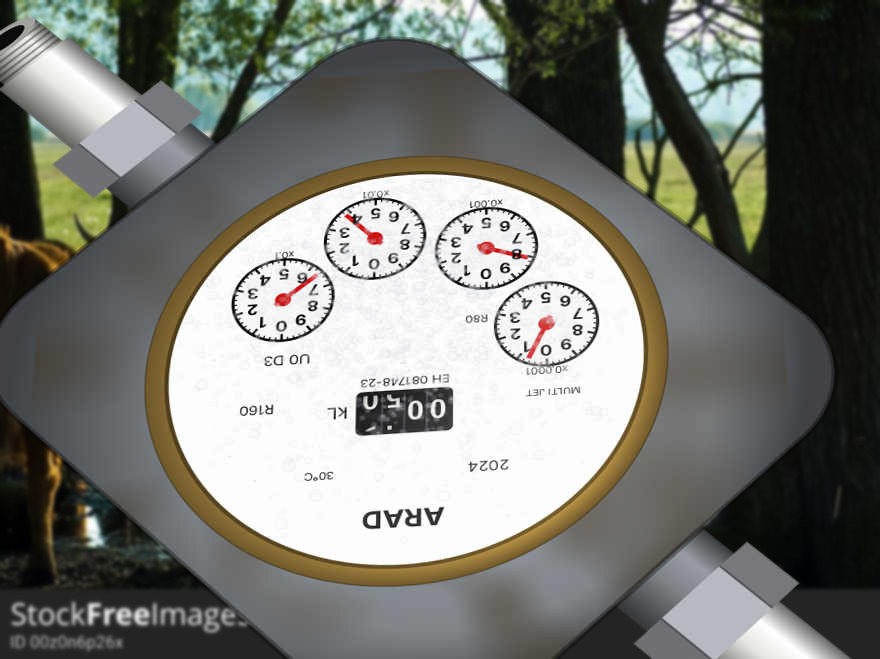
49.6380
